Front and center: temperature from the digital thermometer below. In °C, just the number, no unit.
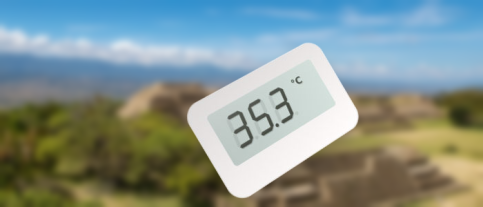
35.3
